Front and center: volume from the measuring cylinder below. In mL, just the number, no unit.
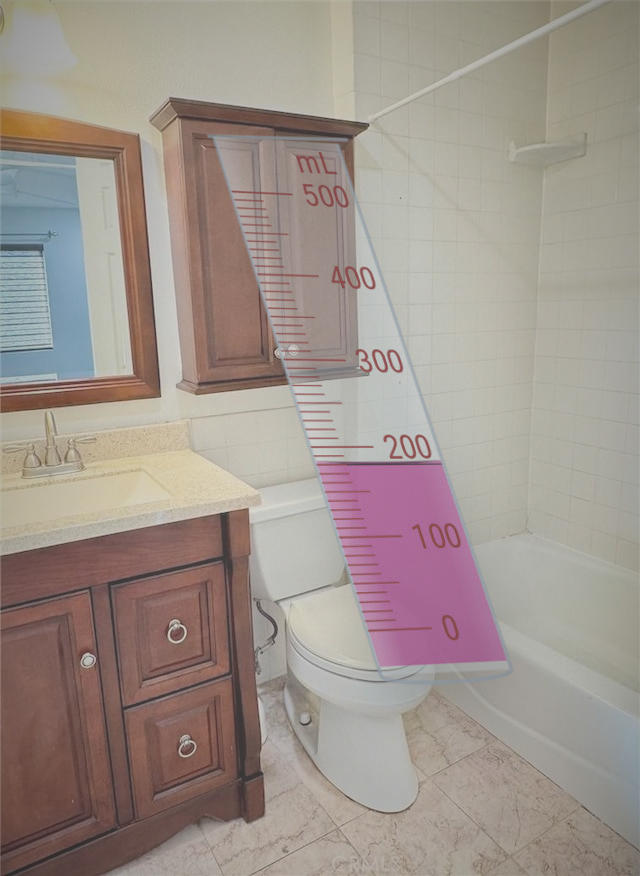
180
